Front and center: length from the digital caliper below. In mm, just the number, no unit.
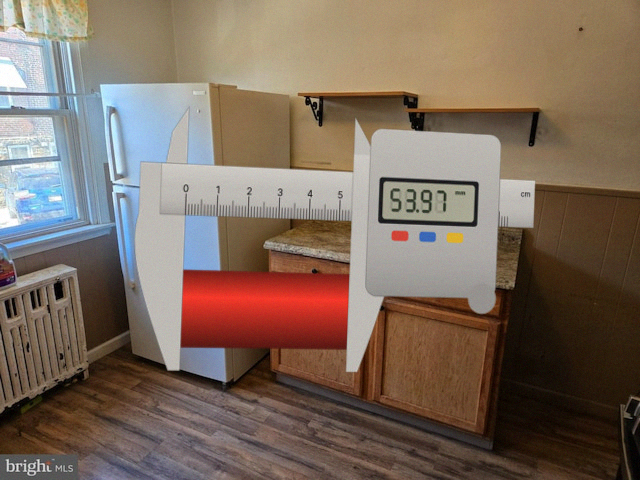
53.97
